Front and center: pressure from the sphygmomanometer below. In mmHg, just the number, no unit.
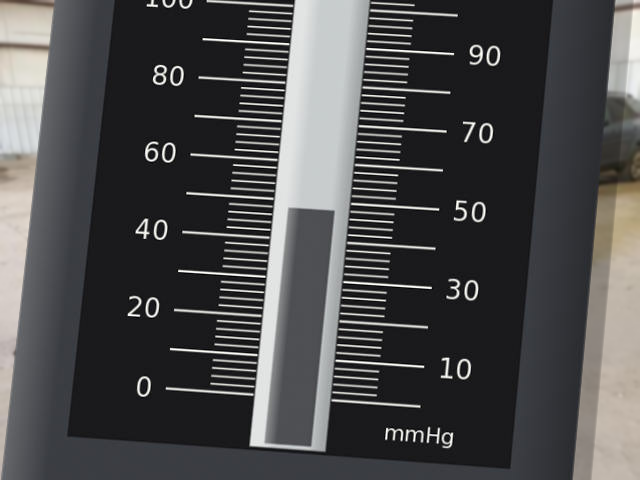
48
